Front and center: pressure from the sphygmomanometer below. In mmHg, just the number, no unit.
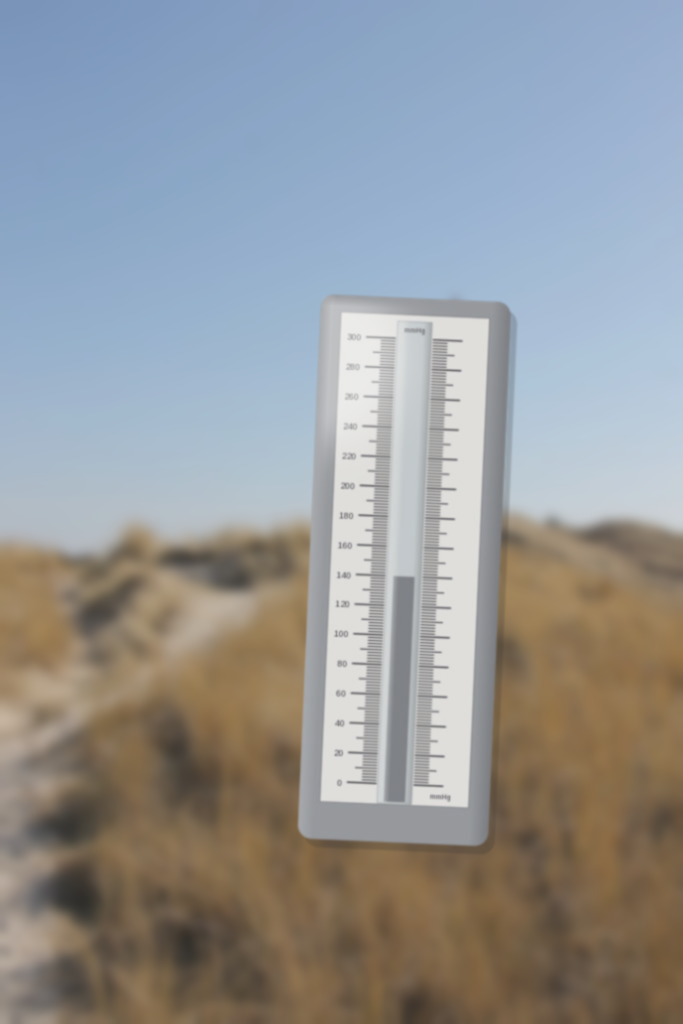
140
